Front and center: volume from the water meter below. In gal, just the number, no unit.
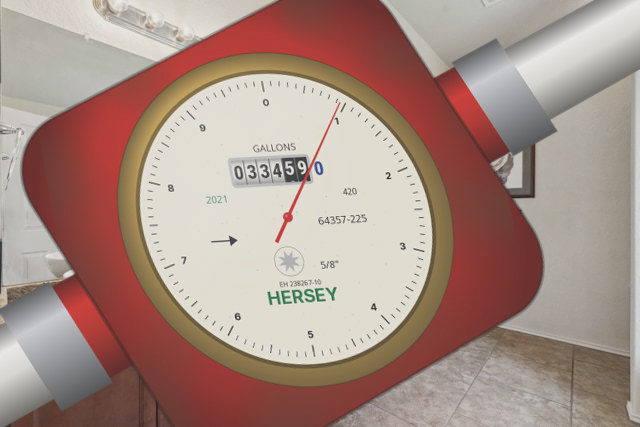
334590.9
